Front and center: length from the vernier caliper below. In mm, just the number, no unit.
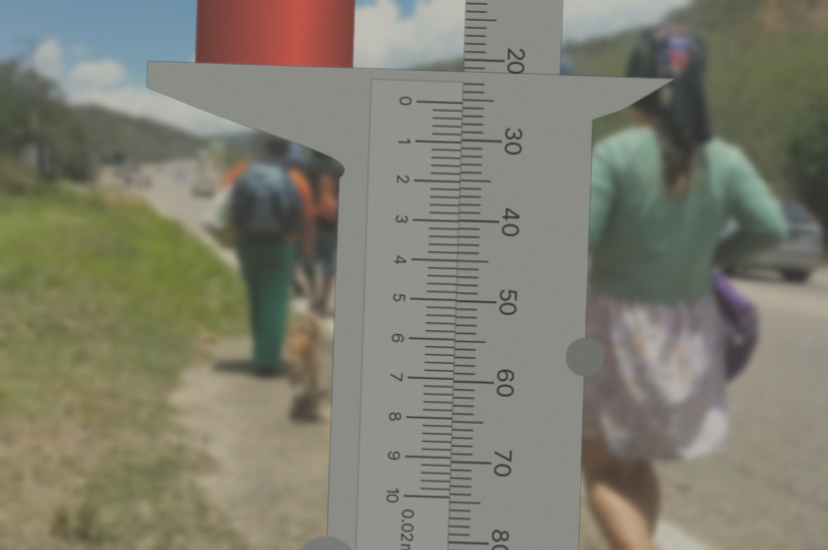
25.4
